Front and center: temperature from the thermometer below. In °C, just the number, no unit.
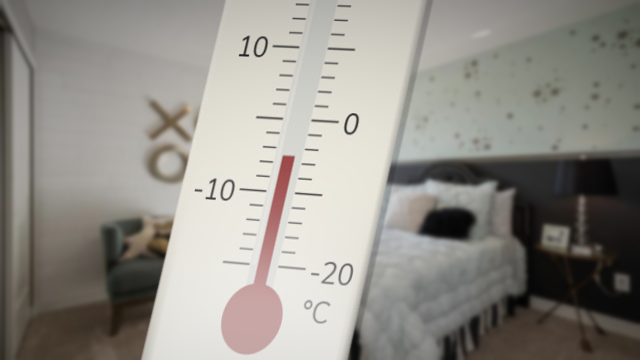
-5
